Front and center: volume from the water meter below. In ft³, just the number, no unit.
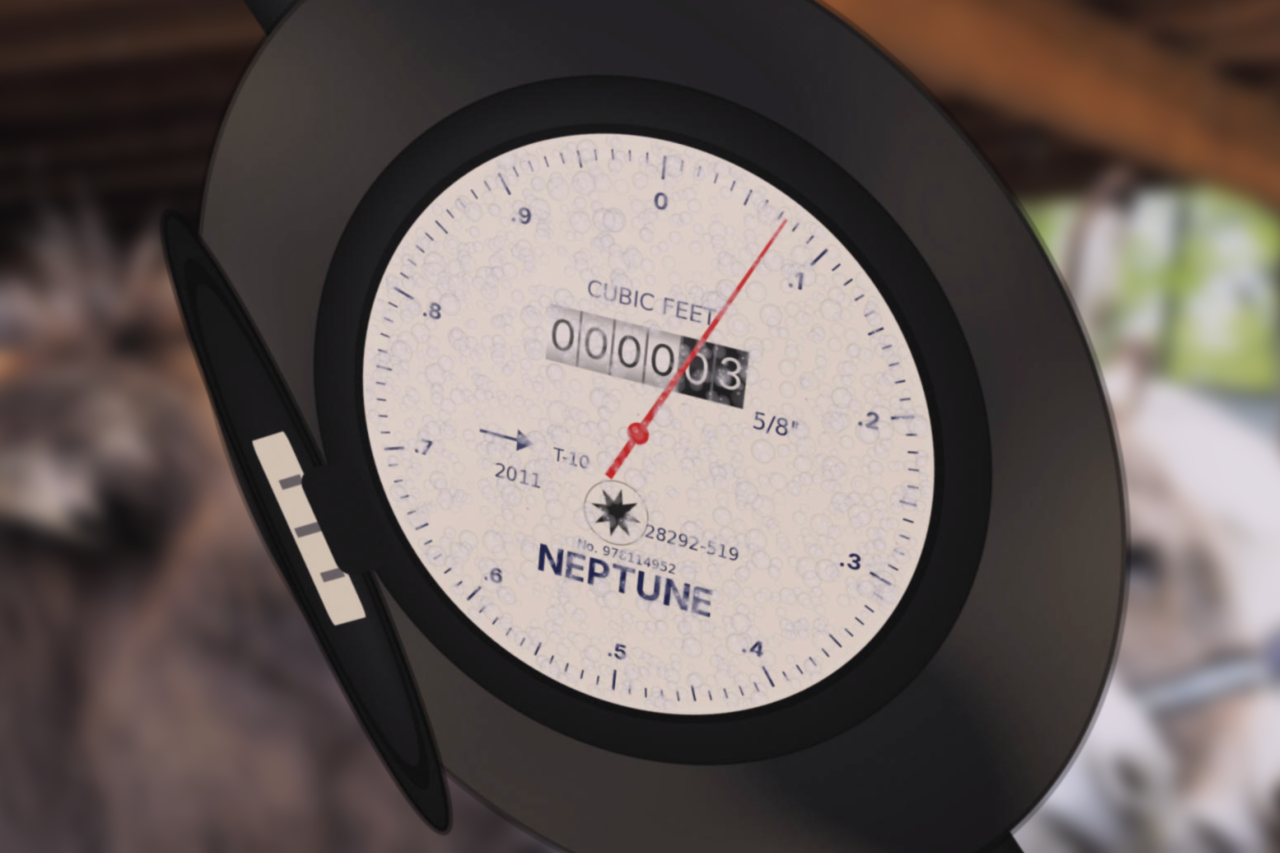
3.07
